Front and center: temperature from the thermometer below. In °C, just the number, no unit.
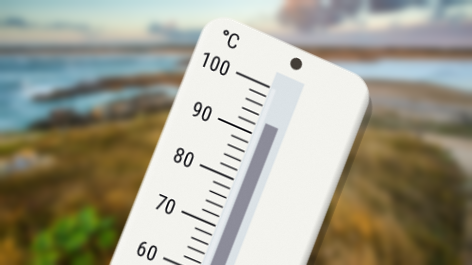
93
